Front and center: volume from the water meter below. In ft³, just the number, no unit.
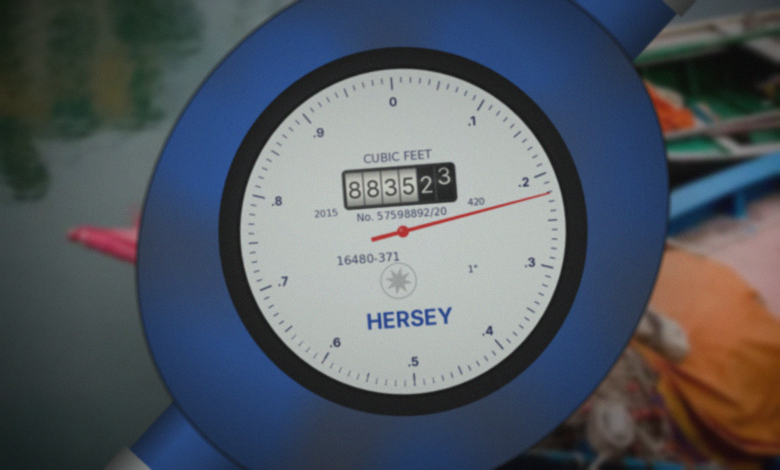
883523.22
